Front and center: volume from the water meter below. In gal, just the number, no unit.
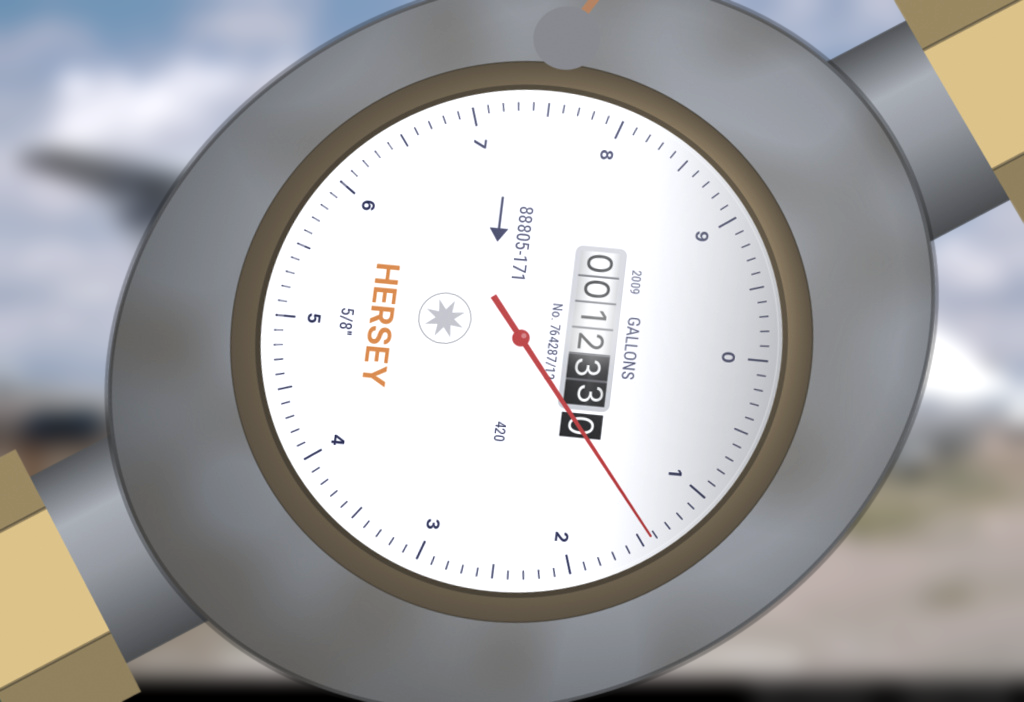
12331.4
